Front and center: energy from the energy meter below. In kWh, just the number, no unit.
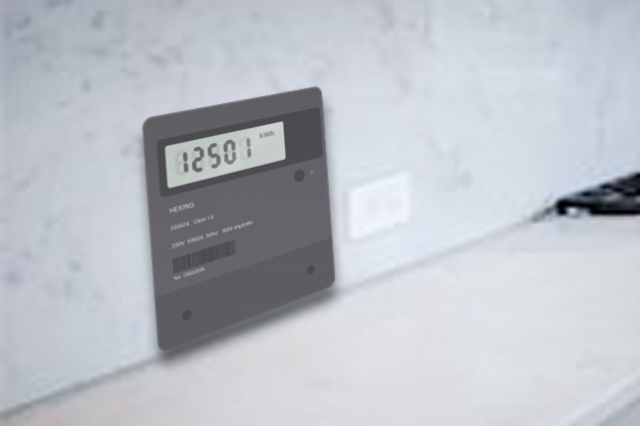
12501
